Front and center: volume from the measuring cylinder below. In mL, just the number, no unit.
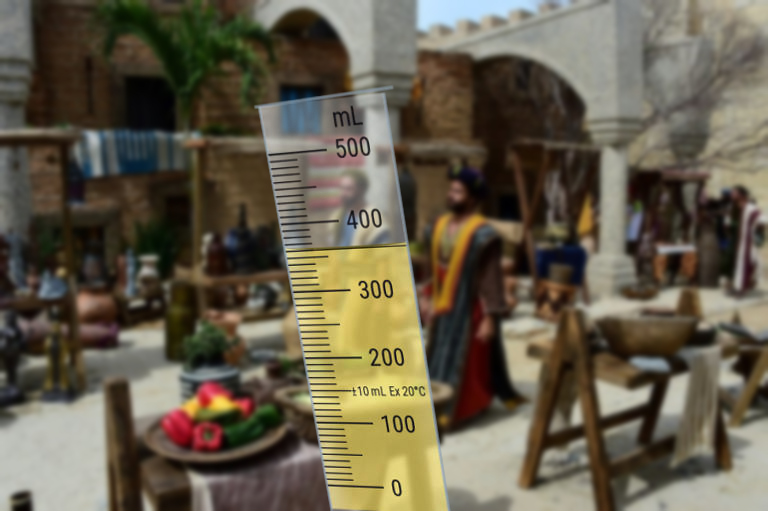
360
